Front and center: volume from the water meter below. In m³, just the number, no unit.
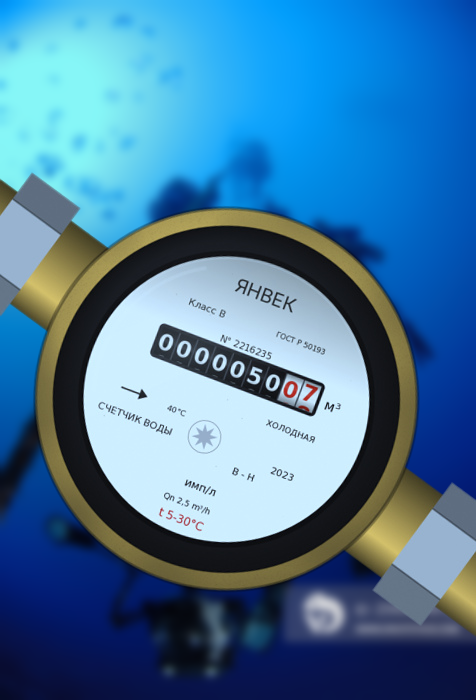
50.07
